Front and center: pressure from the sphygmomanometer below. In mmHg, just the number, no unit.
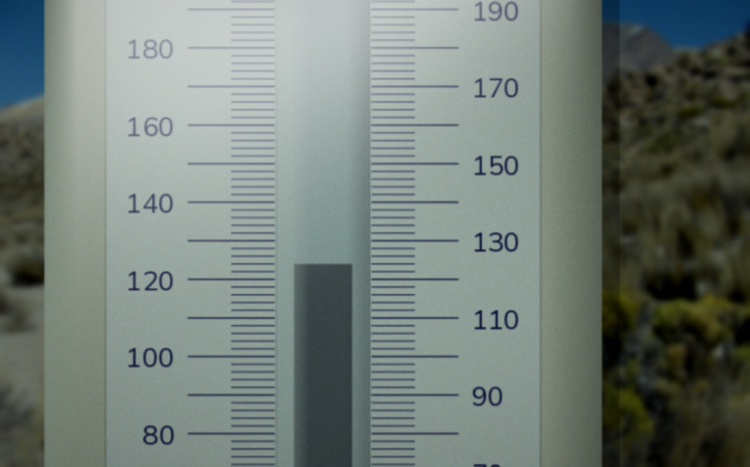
124
